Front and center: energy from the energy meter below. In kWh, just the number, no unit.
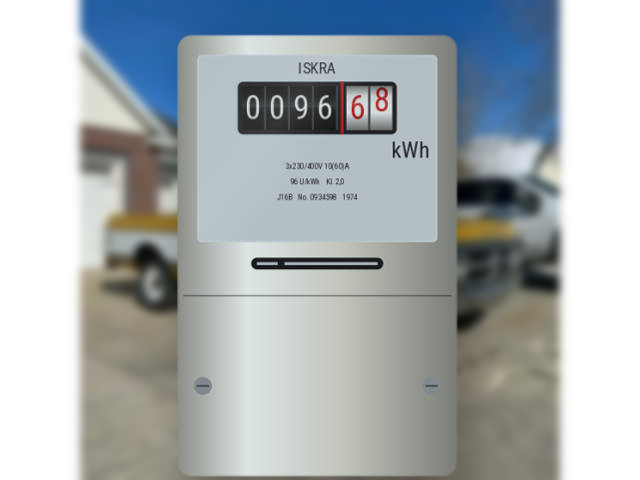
96.68
